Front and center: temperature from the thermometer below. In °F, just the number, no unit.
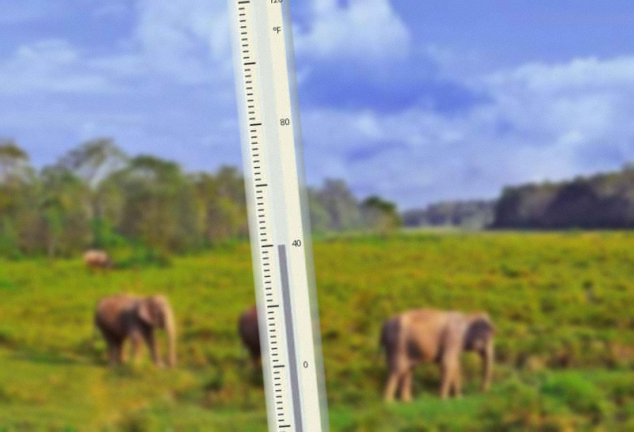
40
